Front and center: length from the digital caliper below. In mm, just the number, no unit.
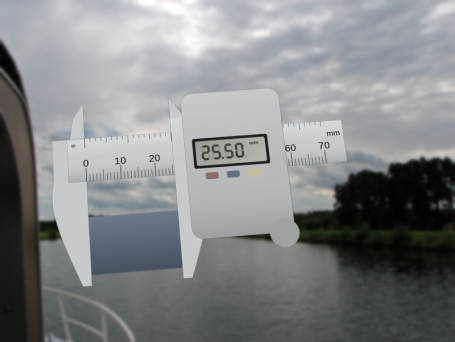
25.50
